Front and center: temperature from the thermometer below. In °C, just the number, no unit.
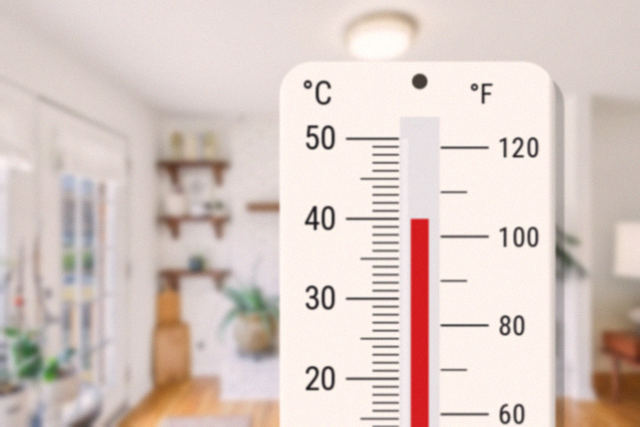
40
